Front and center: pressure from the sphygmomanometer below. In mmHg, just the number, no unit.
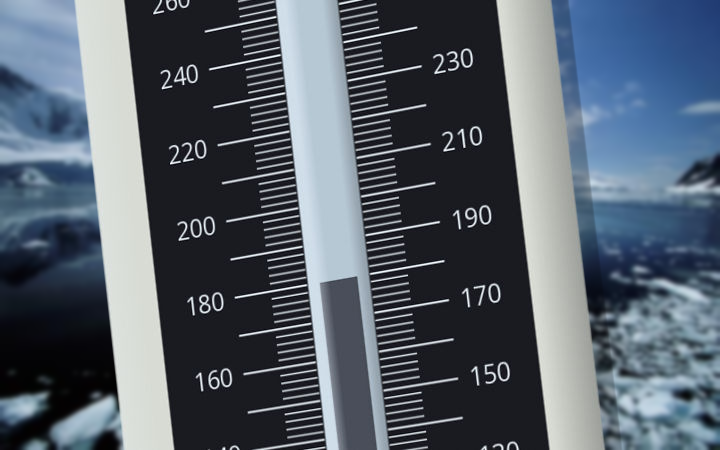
180
